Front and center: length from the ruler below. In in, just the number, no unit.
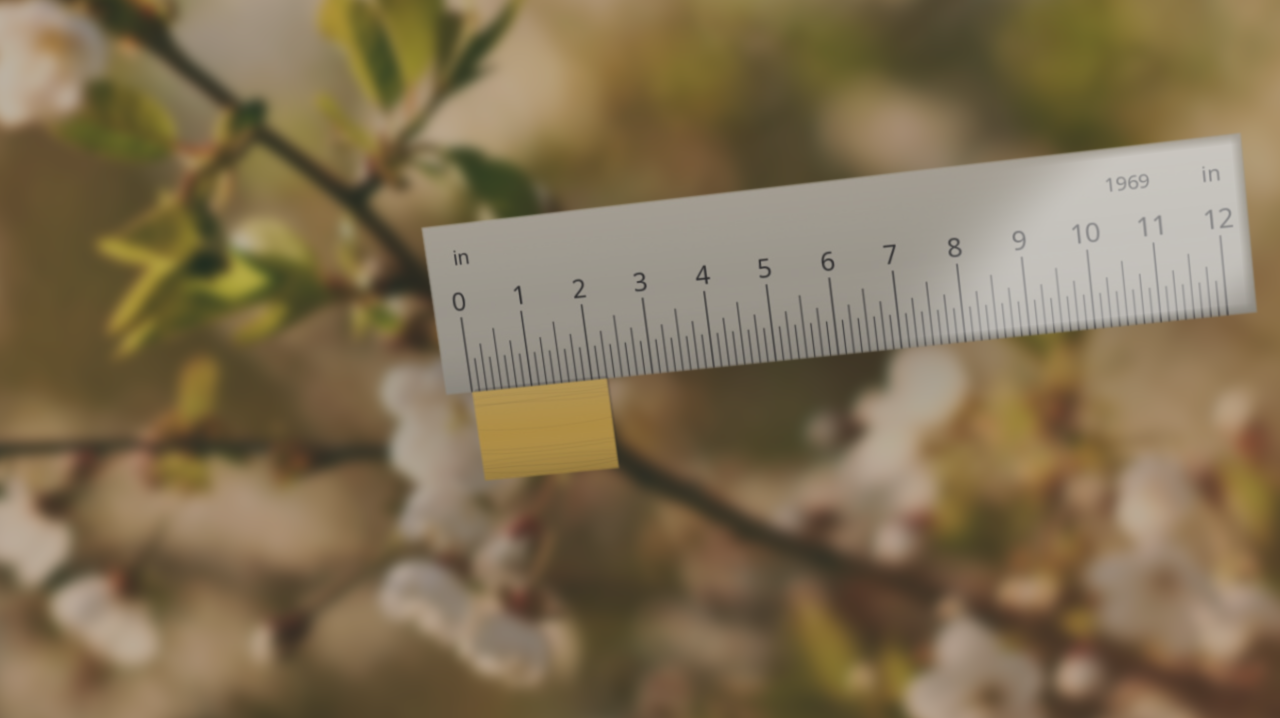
2.25
